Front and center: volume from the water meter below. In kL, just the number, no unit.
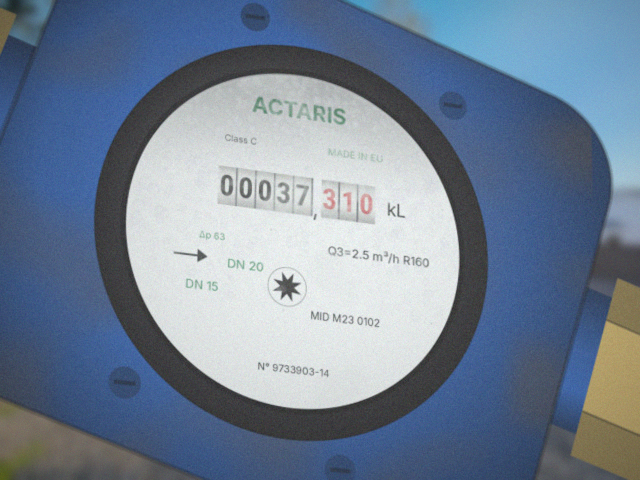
37.310
